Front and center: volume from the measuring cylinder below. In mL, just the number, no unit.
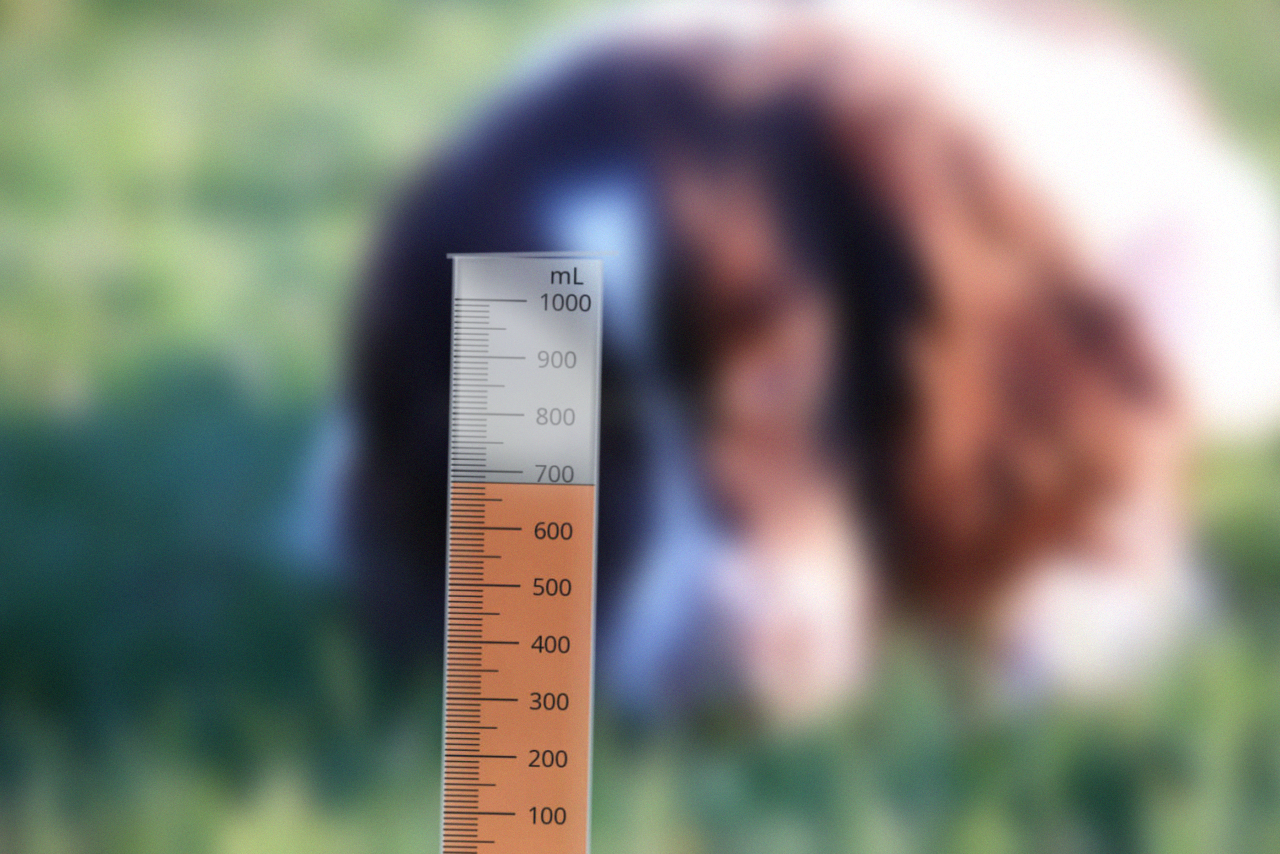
680
